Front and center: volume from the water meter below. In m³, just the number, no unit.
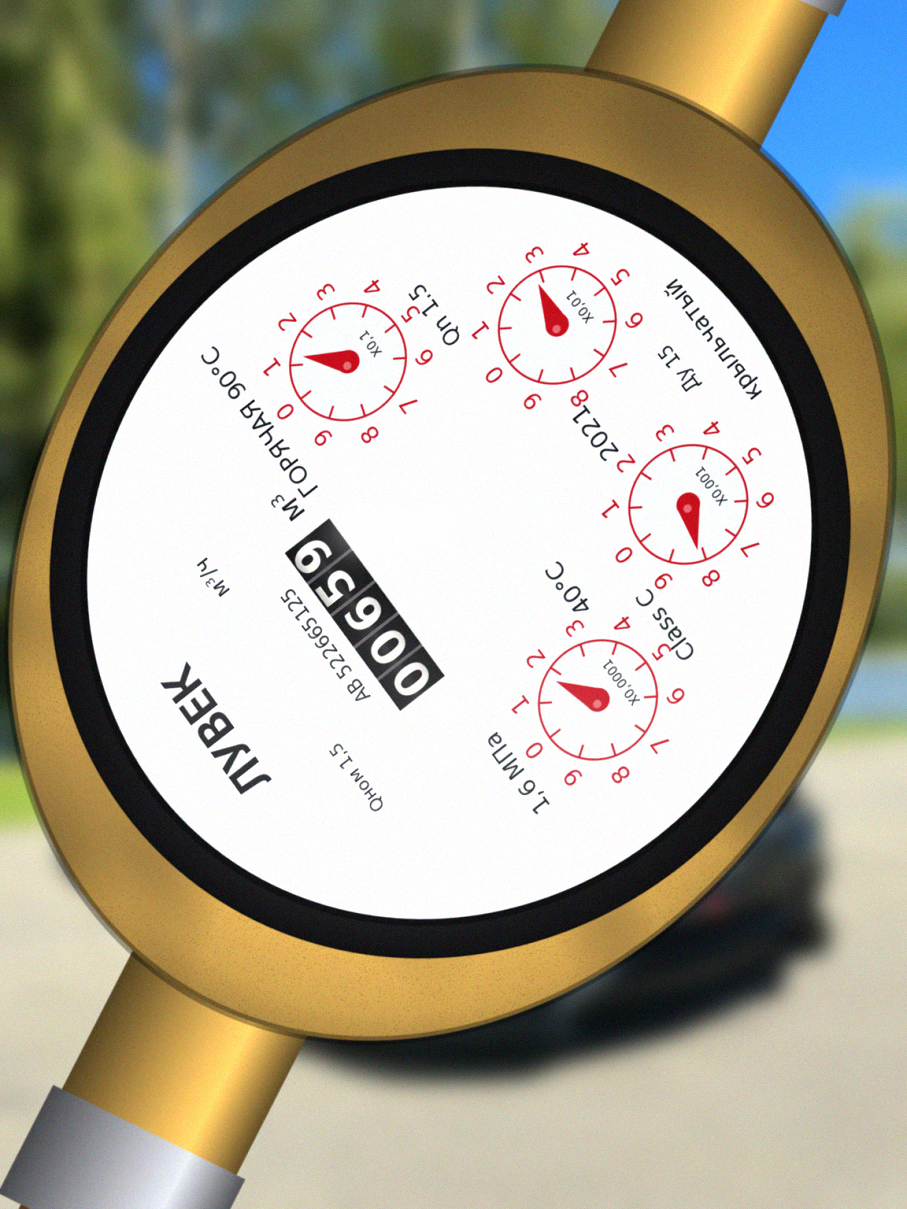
659.1281
